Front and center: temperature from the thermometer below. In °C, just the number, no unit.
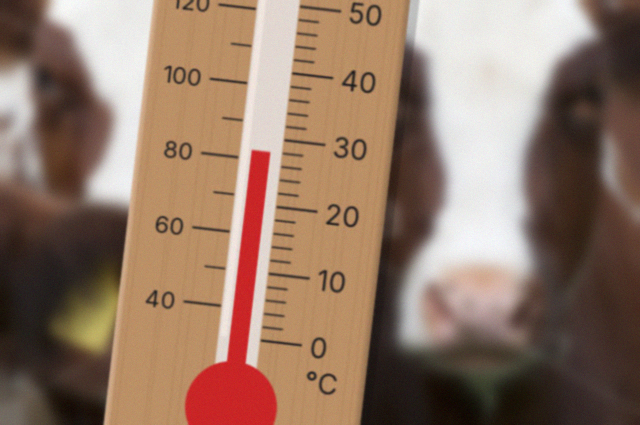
28
